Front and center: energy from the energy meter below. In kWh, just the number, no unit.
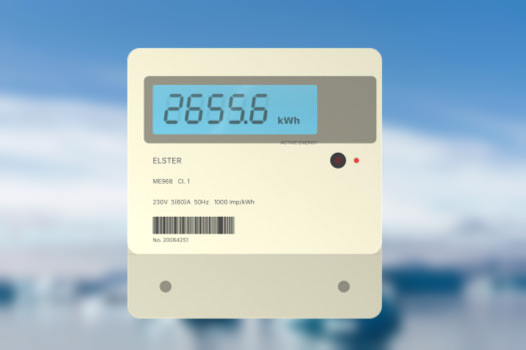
2655.6
